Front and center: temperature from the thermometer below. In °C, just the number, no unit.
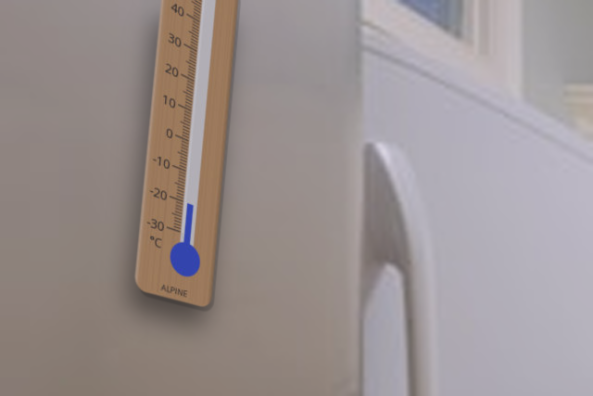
-20
